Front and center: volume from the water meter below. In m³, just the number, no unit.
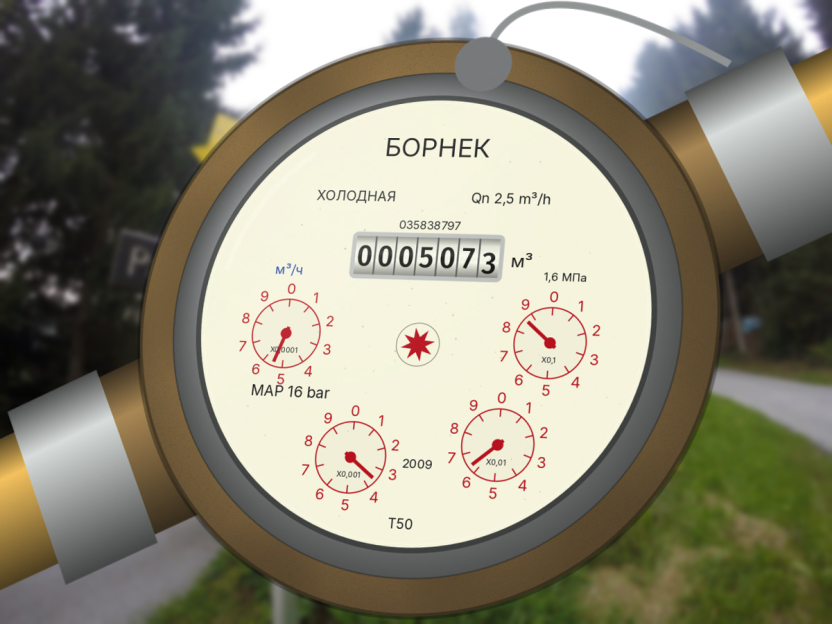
5072.8635
